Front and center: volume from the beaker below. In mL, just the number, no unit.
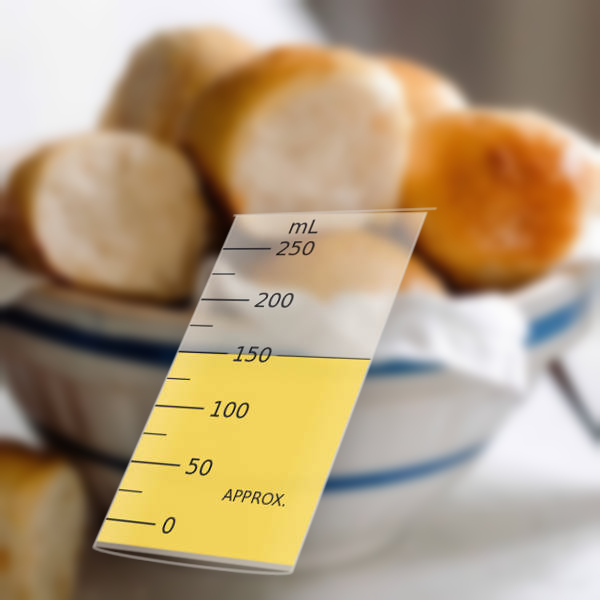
150
